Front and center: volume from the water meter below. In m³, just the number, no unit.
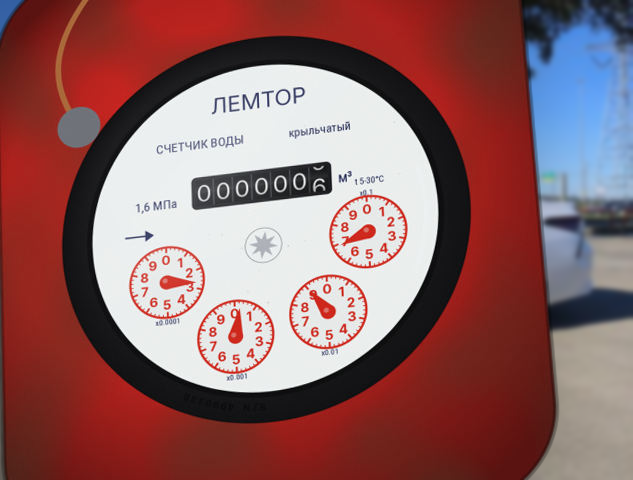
5.6902
